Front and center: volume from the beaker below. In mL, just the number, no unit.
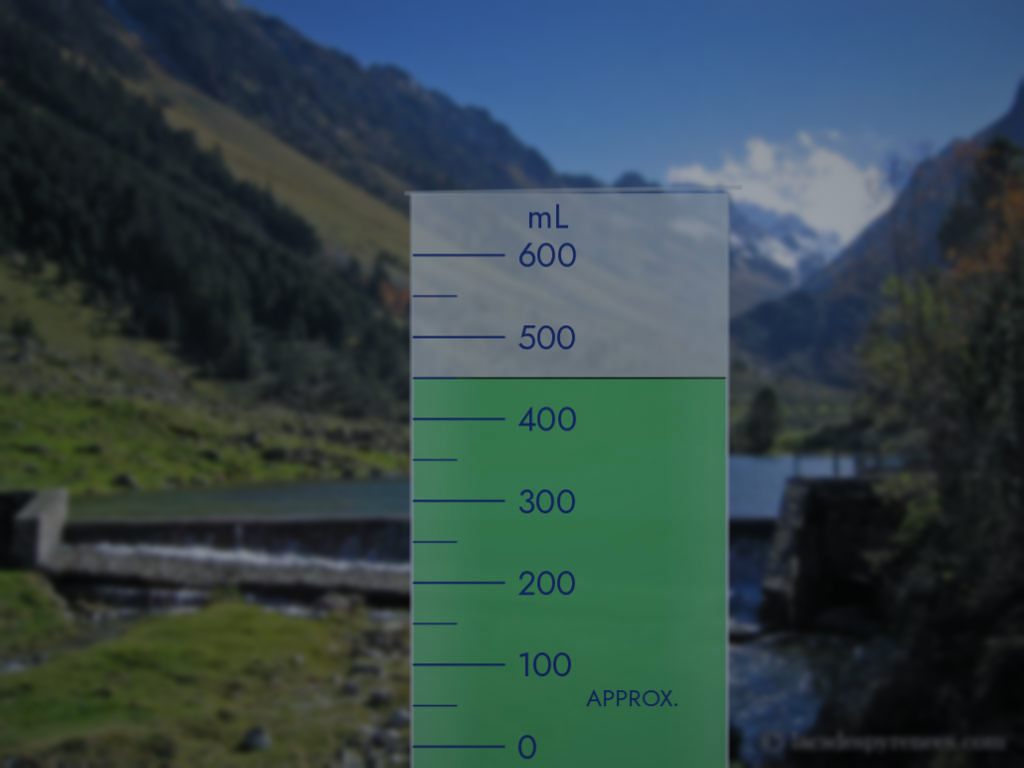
450
